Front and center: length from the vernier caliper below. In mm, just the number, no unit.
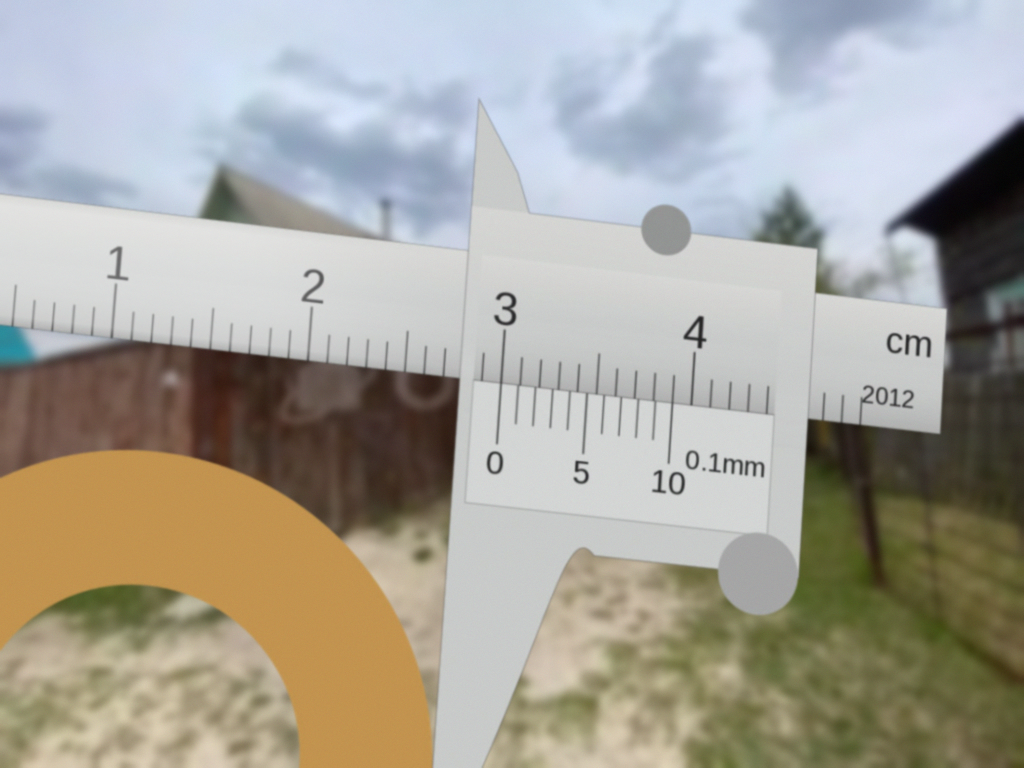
30.0
